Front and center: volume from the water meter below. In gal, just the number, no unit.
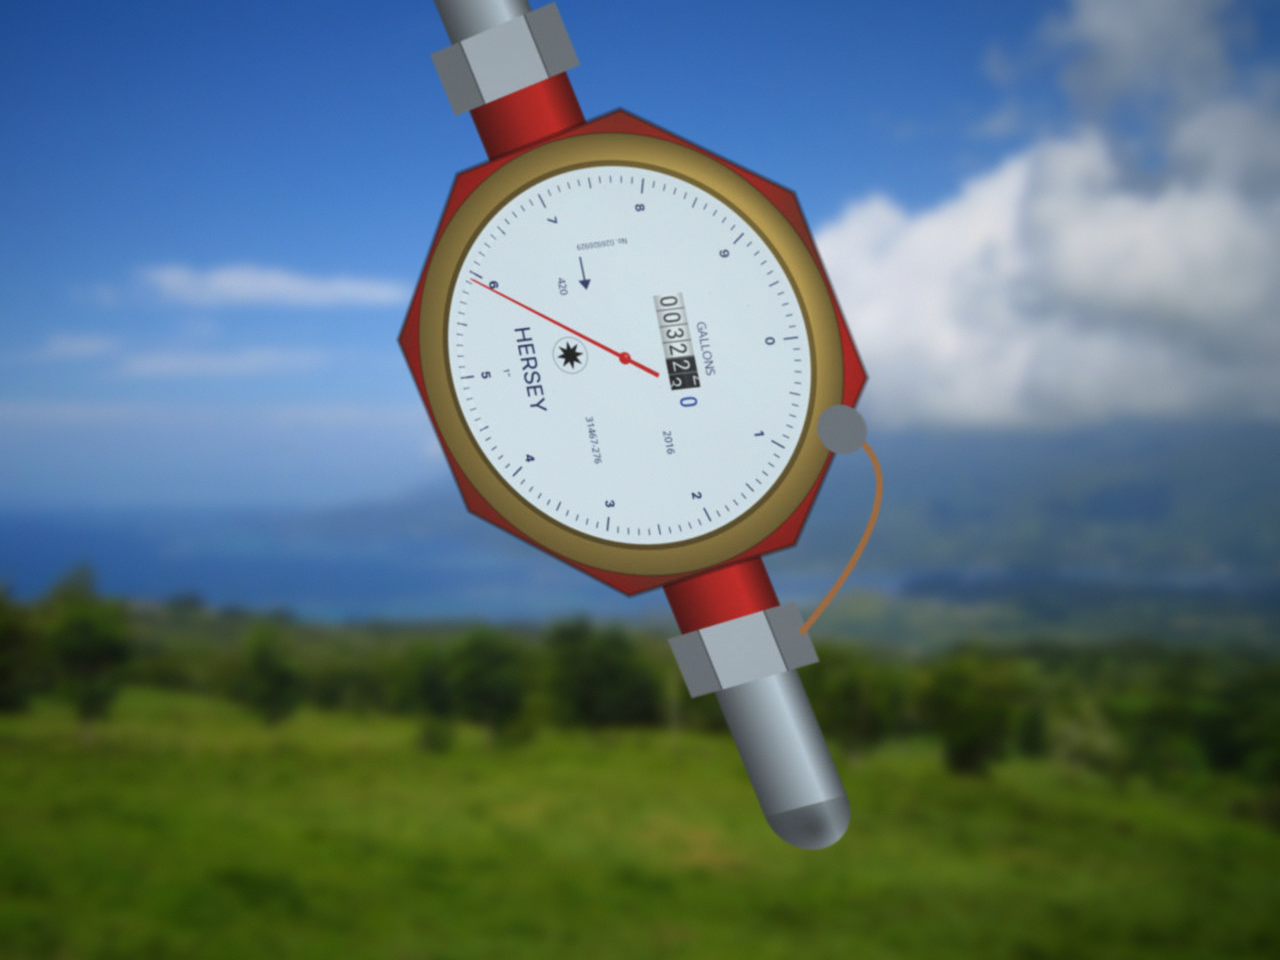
32225.9
